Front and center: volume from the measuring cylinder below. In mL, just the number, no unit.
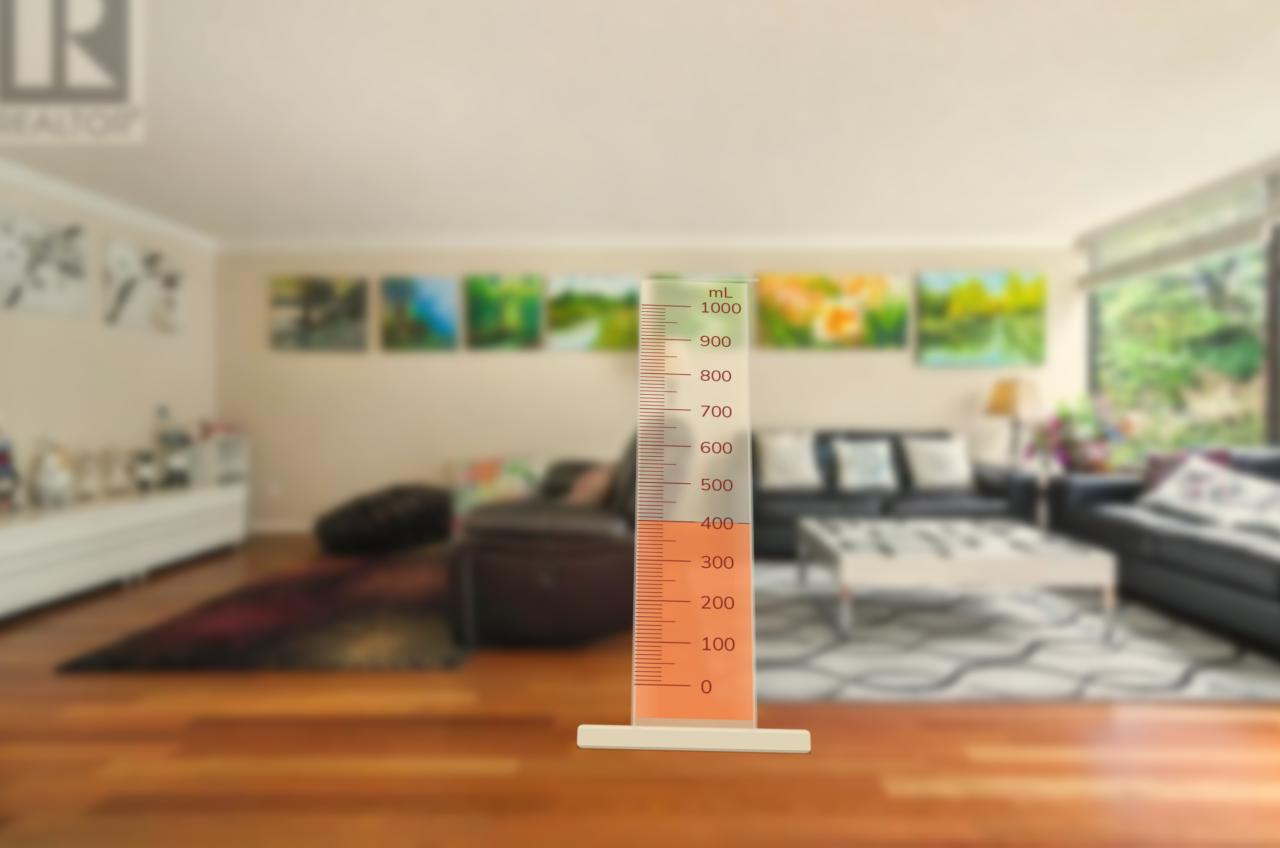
400
